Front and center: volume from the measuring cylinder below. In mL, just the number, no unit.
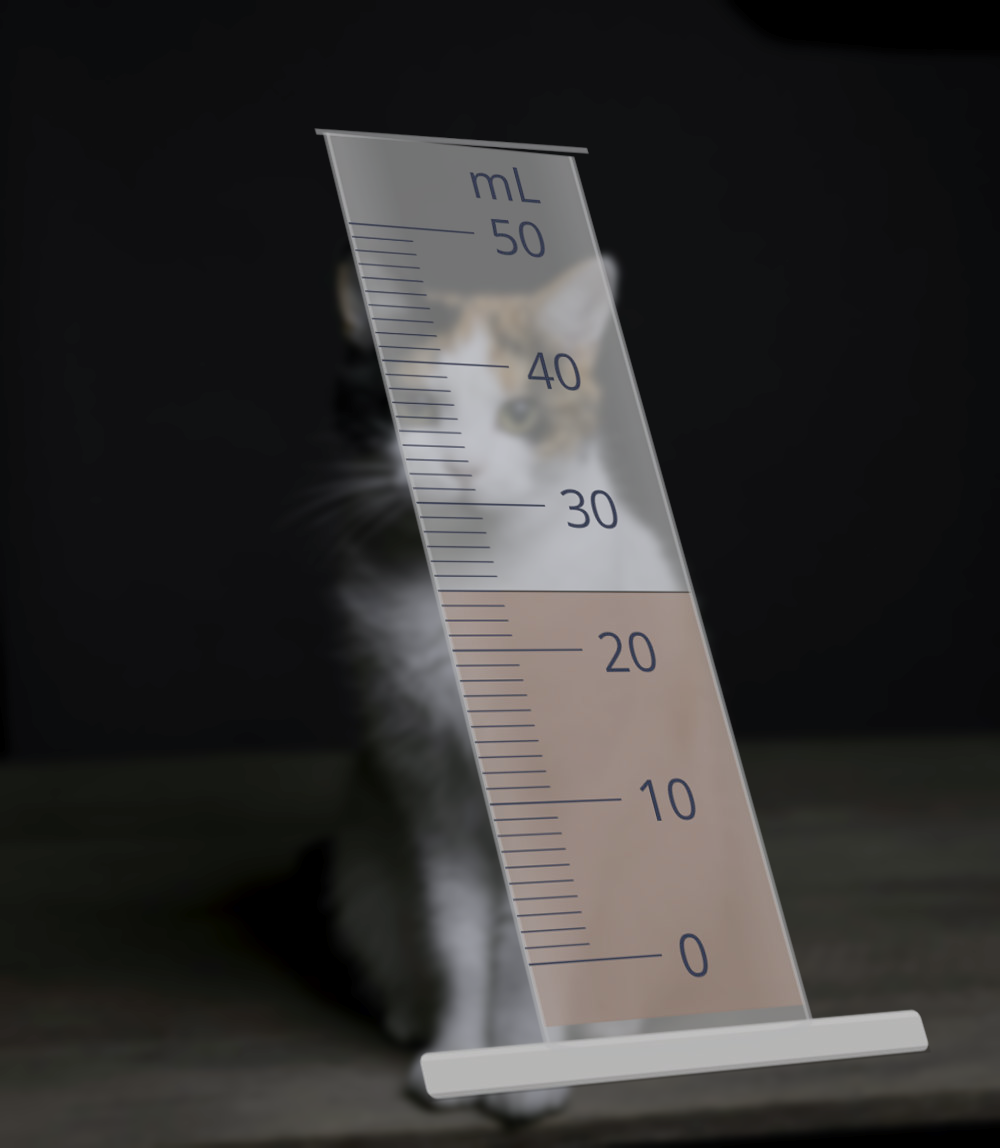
24
